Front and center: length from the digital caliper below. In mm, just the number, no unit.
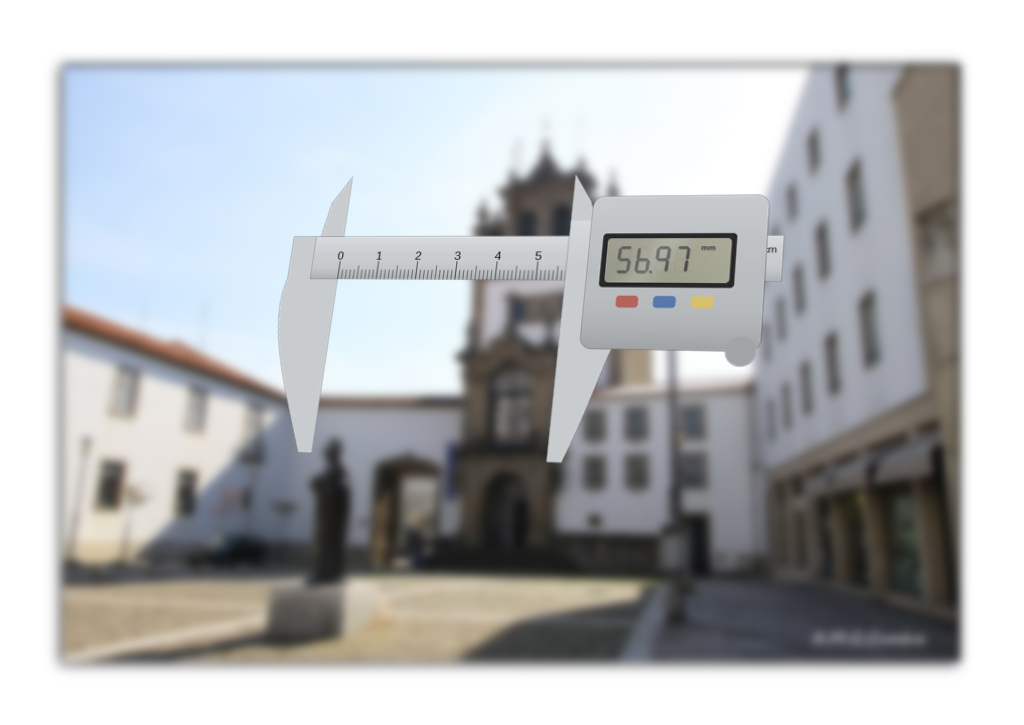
56.97
